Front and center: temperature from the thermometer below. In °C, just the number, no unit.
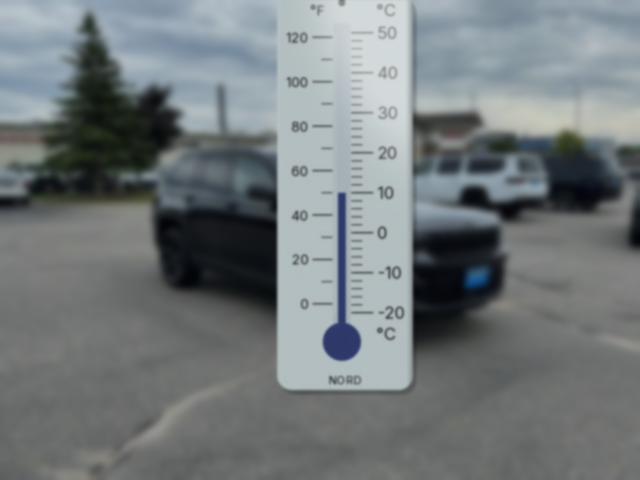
10
